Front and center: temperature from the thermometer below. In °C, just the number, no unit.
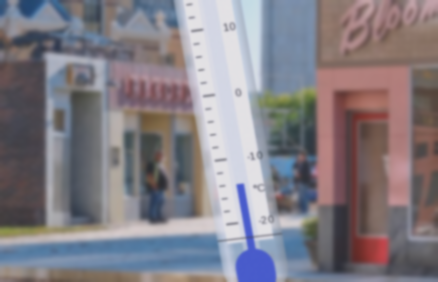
-14
